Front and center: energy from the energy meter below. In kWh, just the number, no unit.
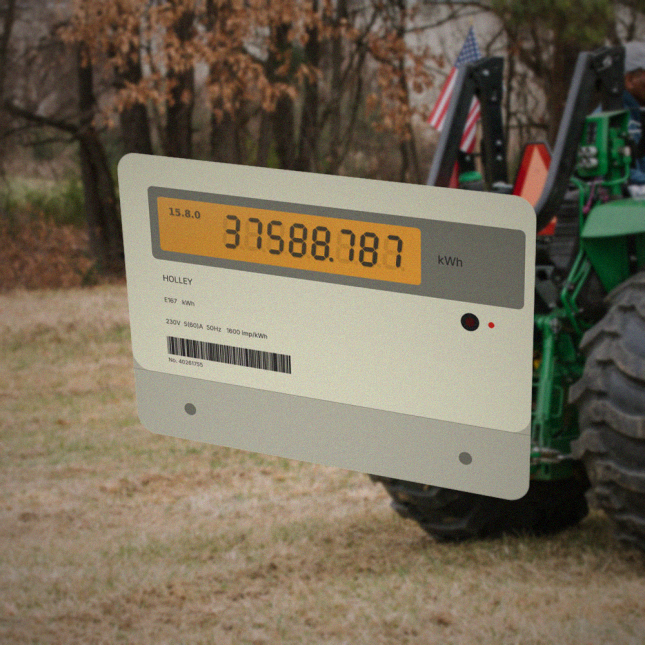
37588.787
